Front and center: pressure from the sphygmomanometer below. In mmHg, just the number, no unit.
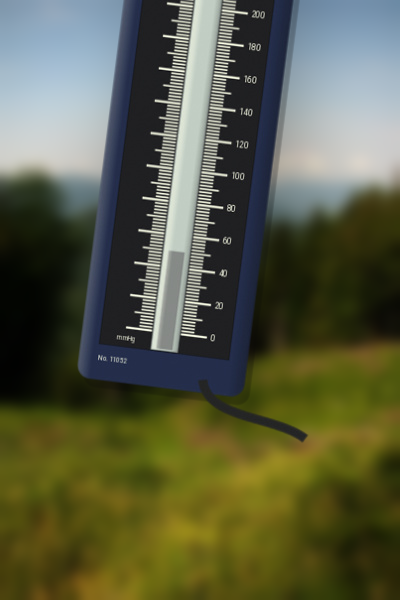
50
